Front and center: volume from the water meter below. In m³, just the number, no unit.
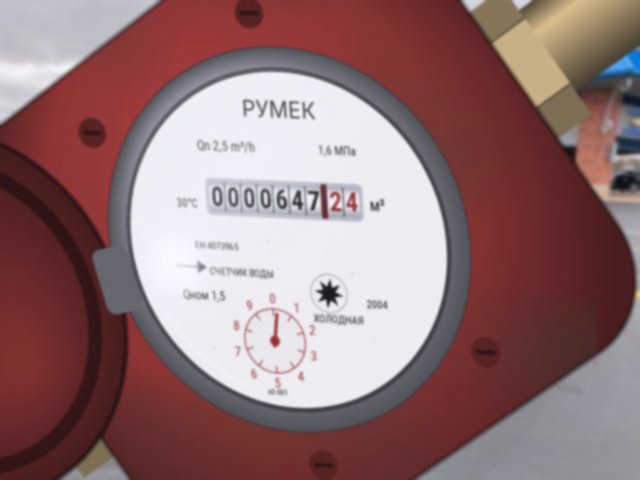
647.240
